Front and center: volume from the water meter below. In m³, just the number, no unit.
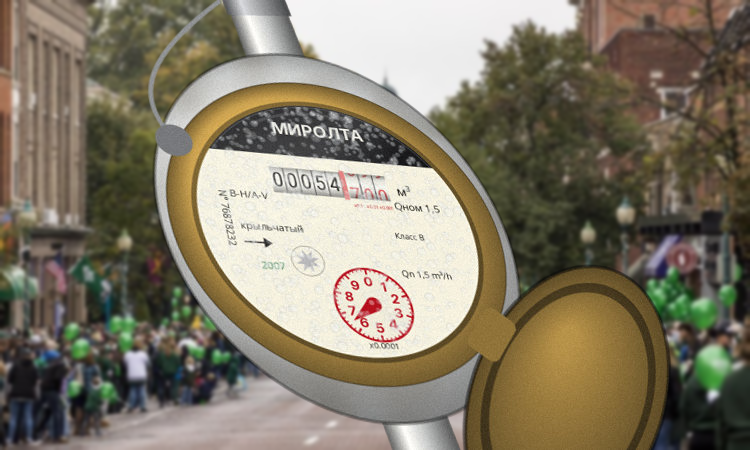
54.6996
